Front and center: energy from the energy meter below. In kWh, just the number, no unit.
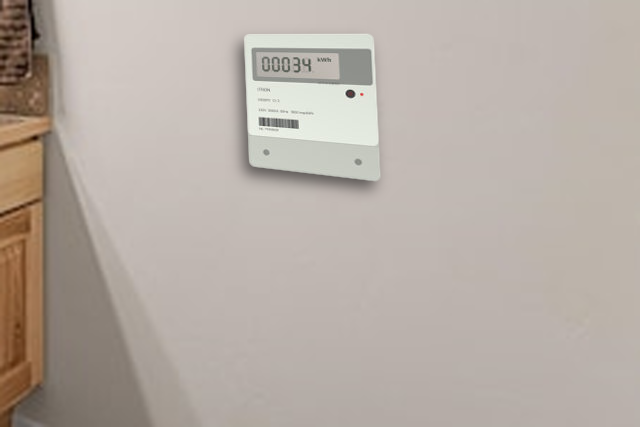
34
